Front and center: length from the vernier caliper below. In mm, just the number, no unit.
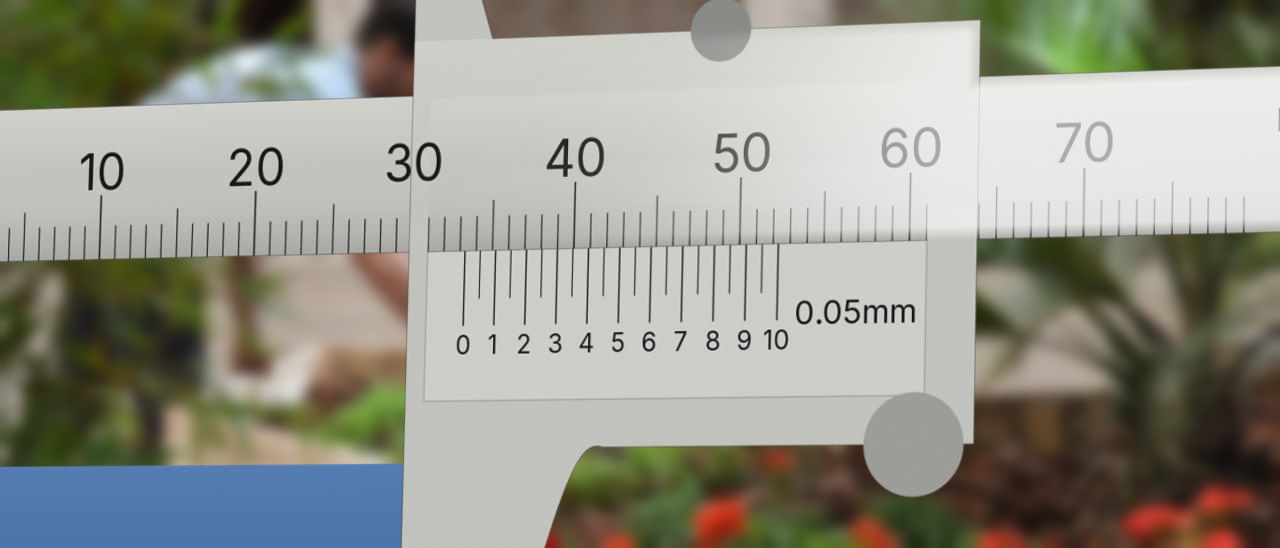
33.3
